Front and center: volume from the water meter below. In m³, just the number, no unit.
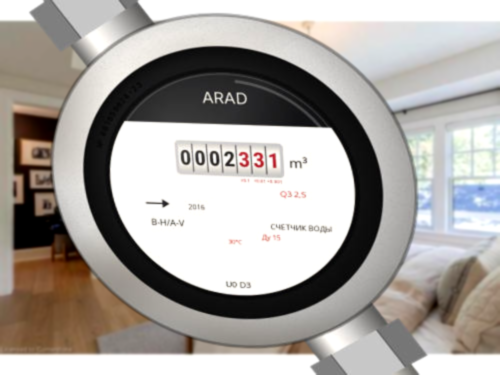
2.331
